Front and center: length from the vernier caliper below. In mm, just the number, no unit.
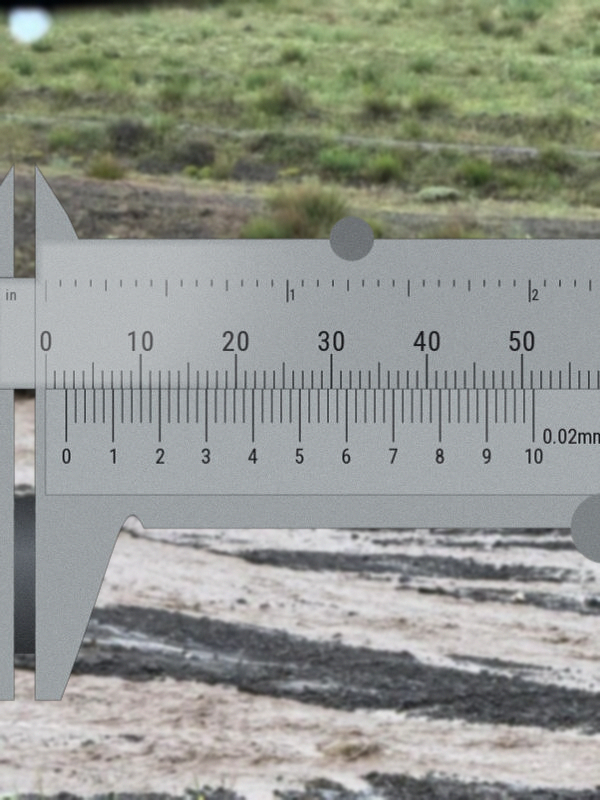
2.2
